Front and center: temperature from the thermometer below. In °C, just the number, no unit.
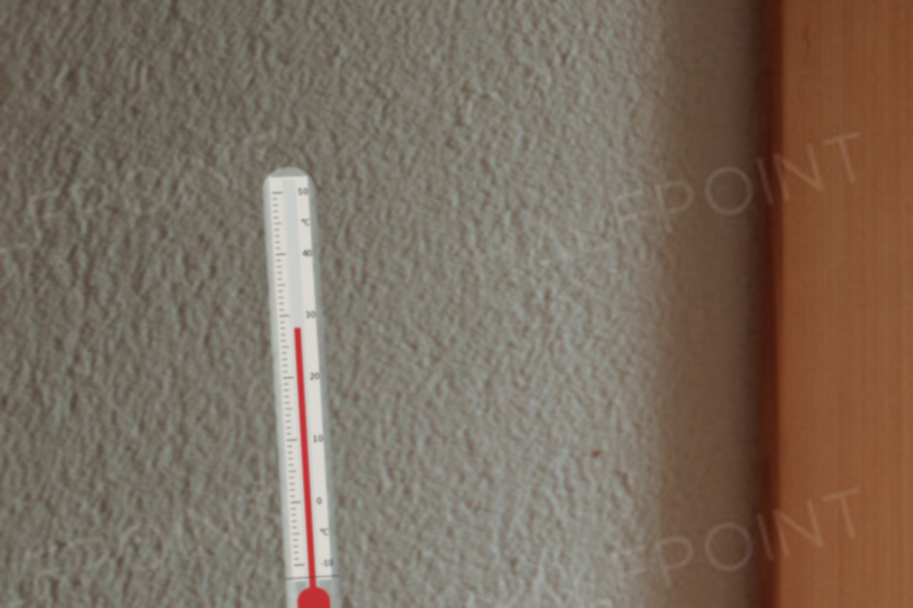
28
